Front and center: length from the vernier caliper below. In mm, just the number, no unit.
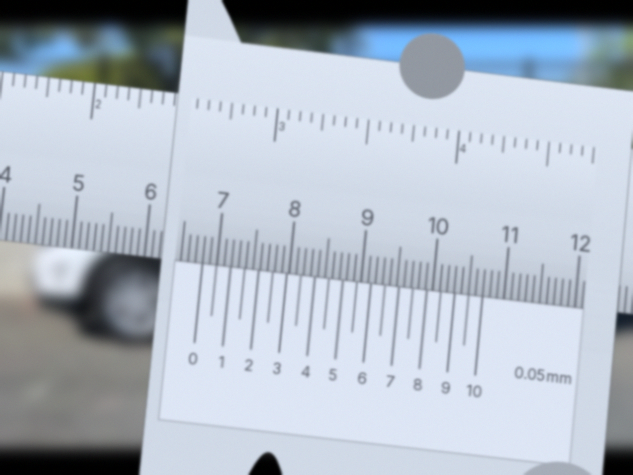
68.0
